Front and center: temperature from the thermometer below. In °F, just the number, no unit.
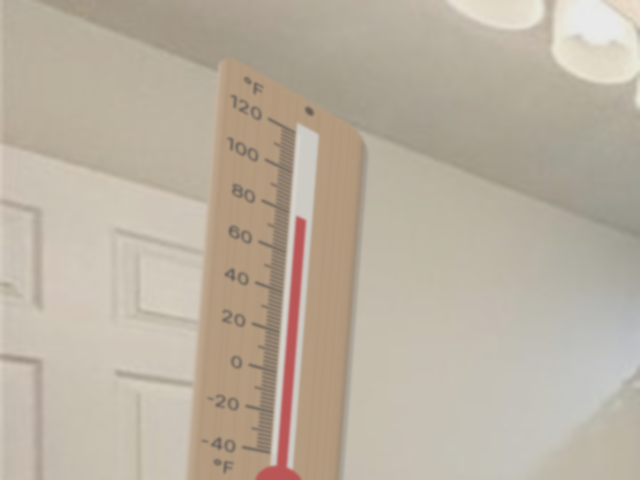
80
